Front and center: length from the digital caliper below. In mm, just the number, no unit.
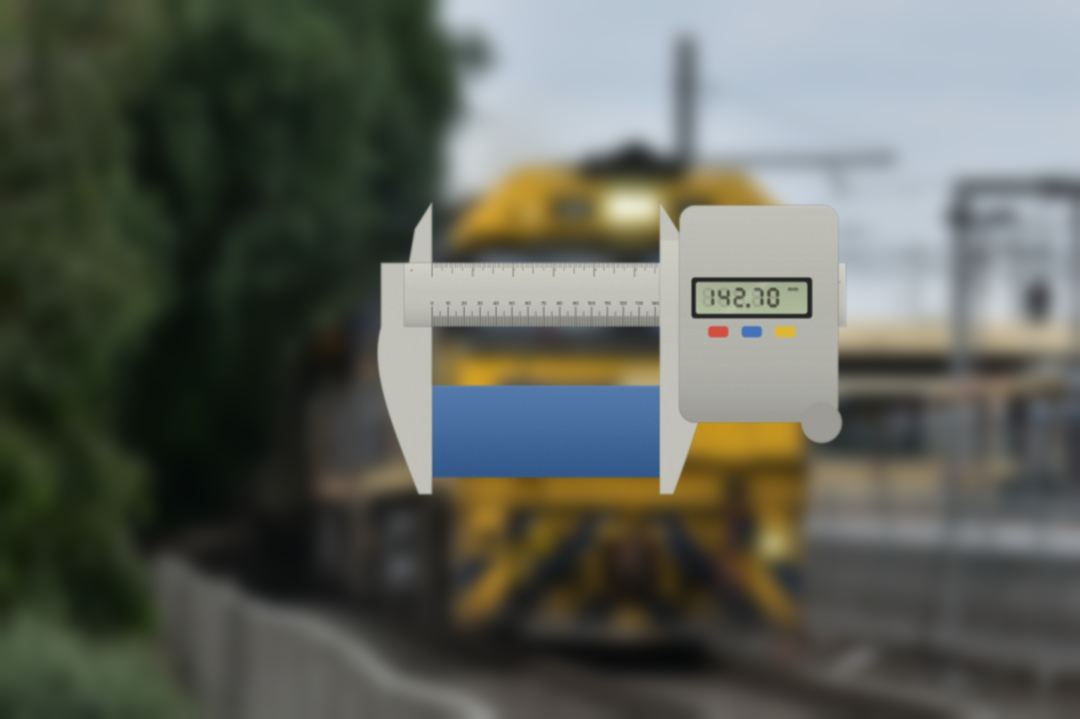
142.70
